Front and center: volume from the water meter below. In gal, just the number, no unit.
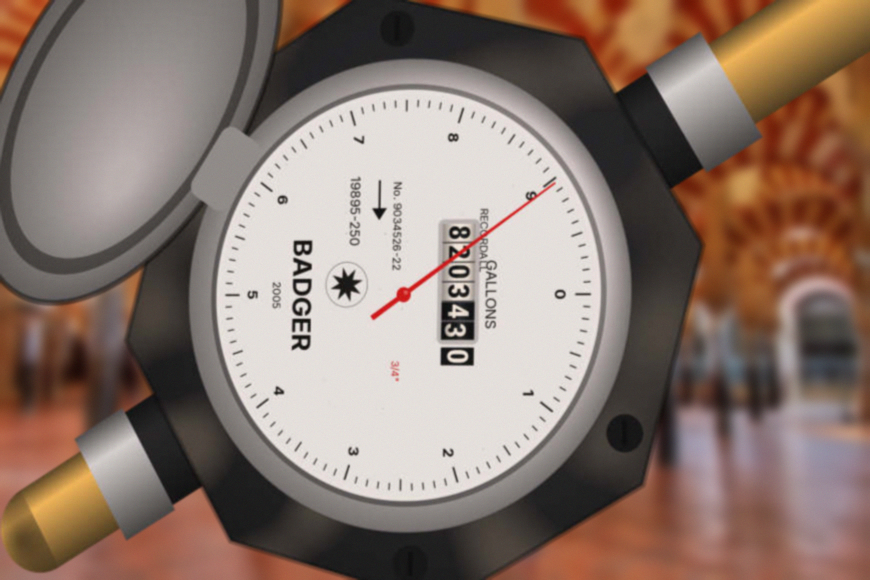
8203429.0
